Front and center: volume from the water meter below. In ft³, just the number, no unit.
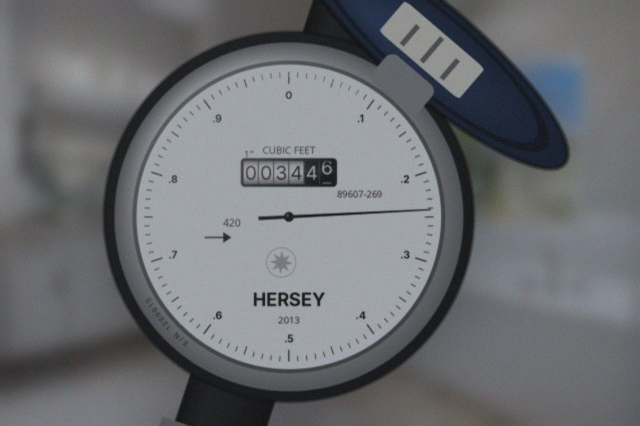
3446.24
